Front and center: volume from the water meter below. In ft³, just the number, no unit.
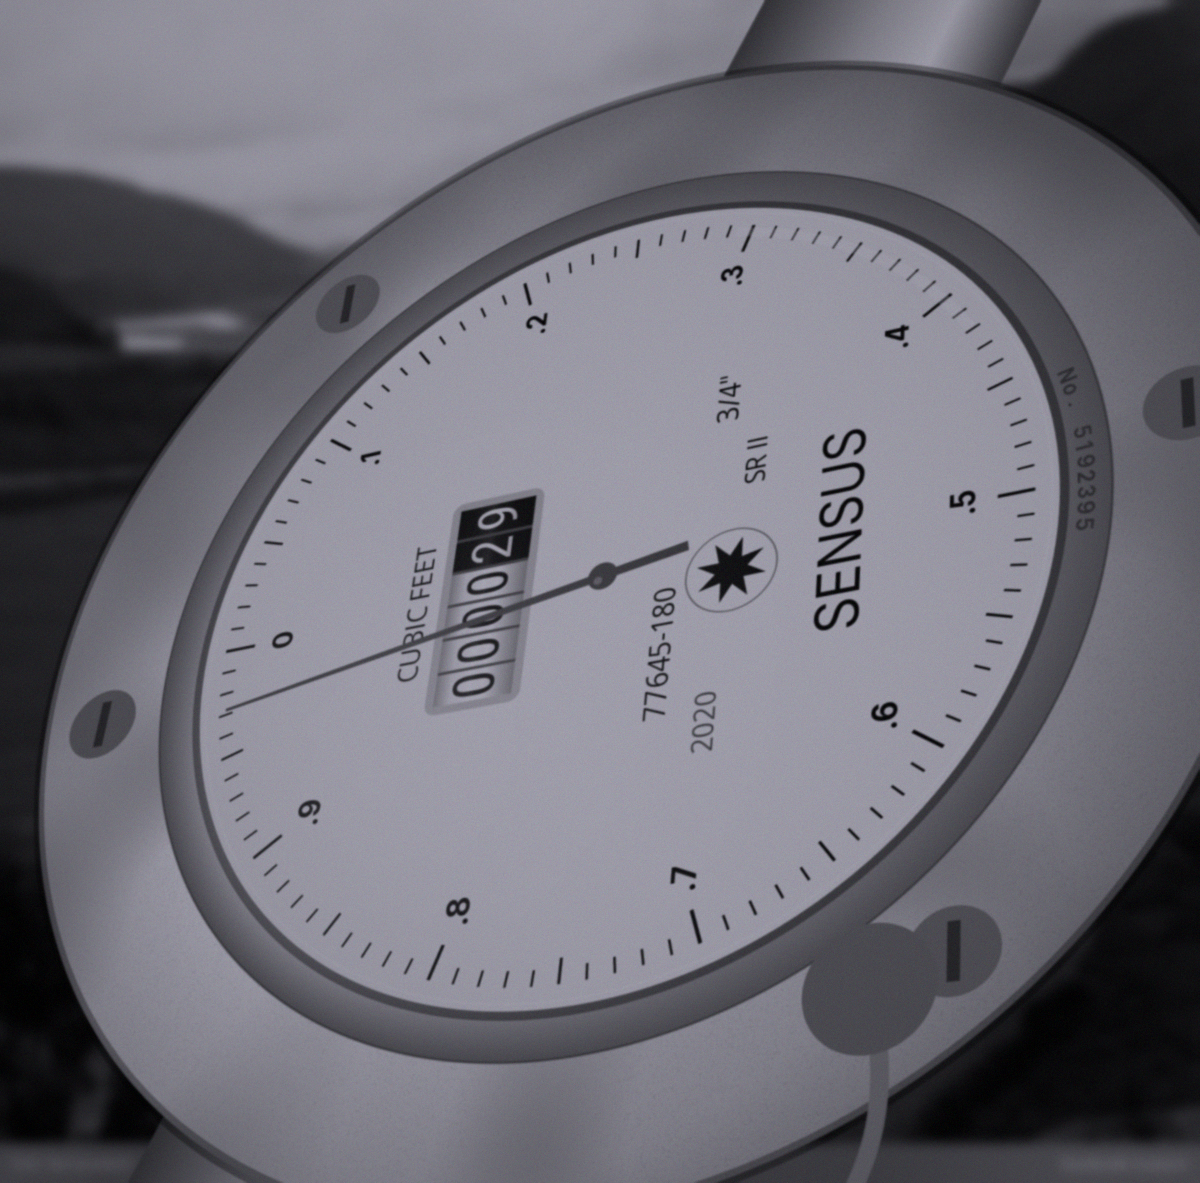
28.97
